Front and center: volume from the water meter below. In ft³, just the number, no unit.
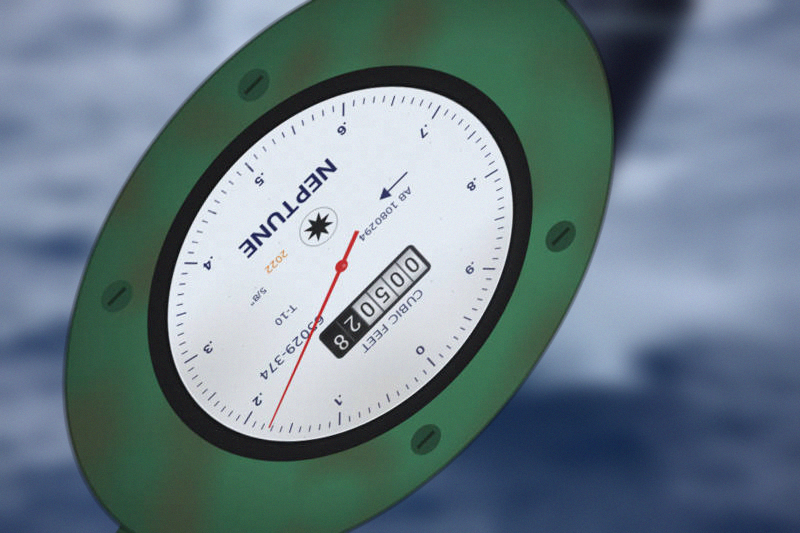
5028.17
